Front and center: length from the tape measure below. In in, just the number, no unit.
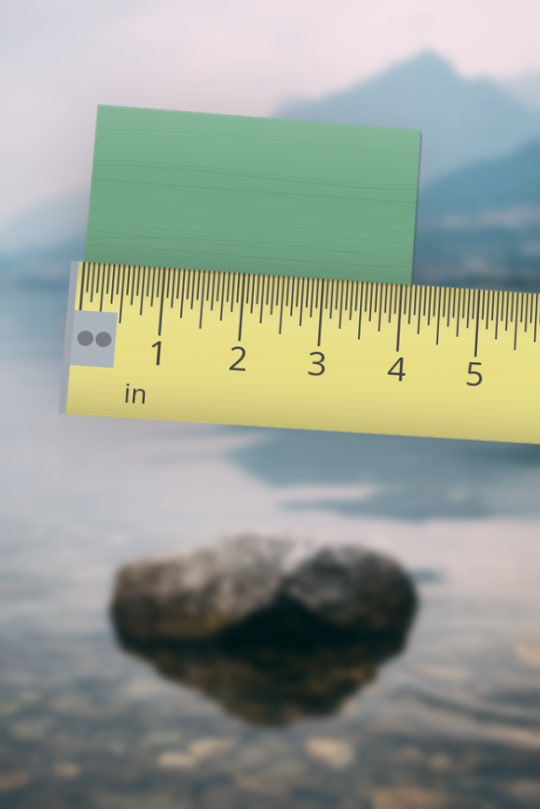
4.125
